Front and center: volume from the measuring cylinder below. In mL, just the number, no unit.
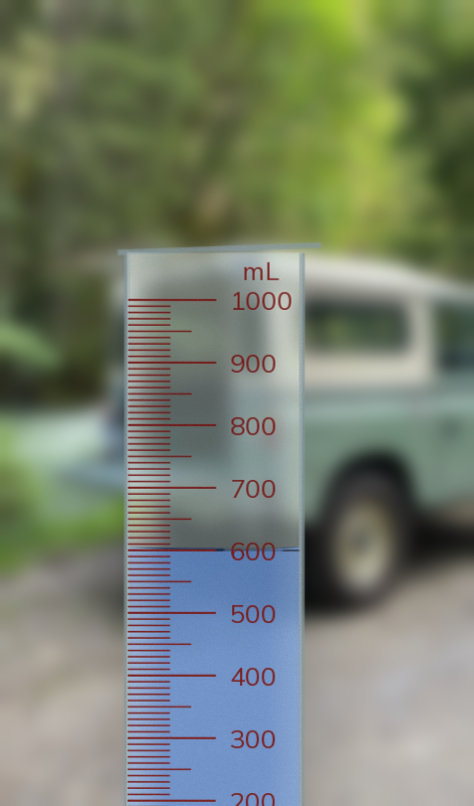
600
